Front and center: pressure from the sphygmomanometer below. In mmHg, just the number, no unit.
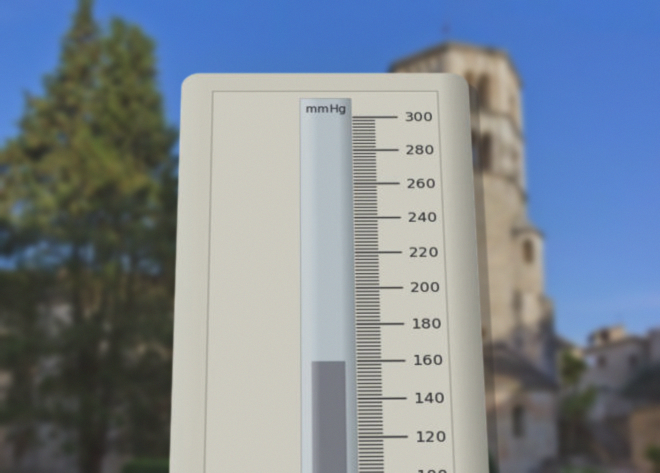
160
